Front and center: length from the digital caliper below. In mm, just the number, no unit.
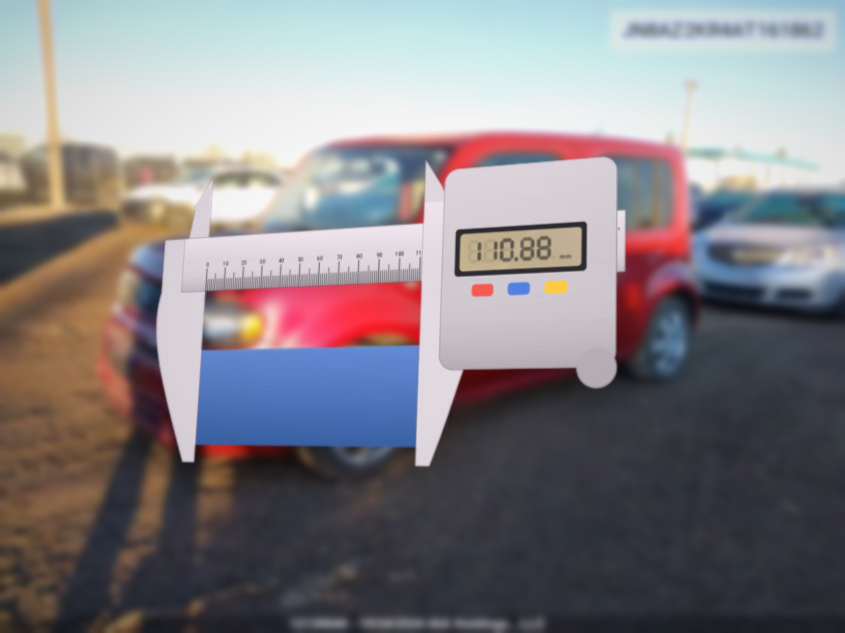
110.88
